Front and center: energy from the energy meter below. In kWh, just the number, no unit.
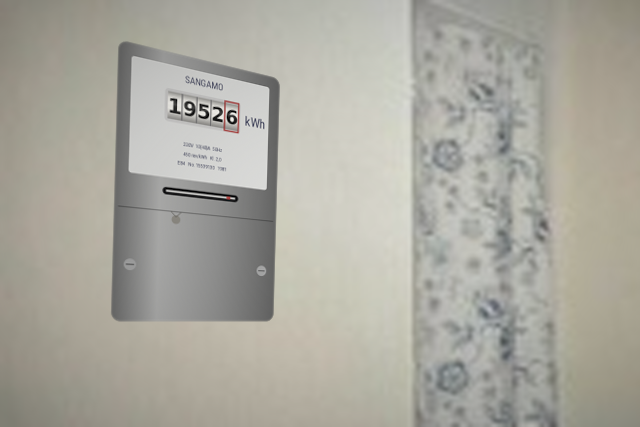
1952.6
